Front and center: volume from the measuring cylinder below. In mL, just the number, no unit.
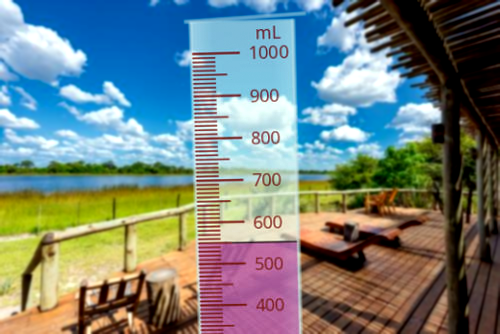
550
